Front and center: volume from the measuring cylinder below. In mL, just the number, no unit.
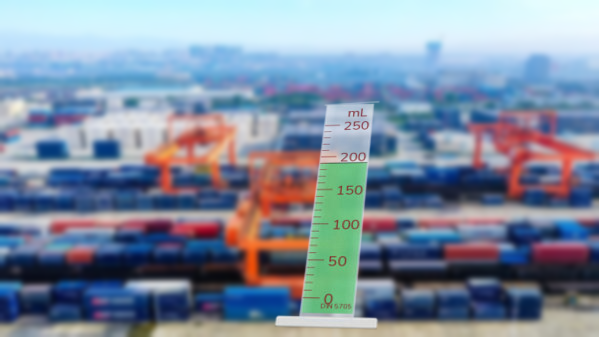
190
